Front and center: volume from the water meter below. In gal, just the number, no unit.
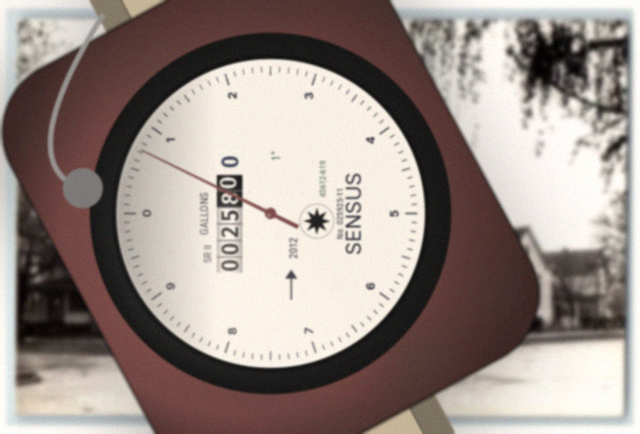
25800.7
